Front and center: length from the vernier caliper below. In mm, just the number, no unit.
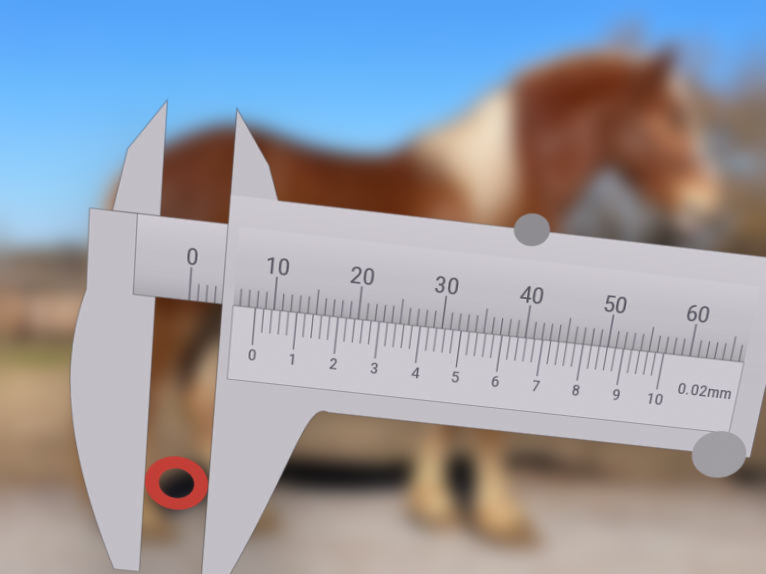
7.8
